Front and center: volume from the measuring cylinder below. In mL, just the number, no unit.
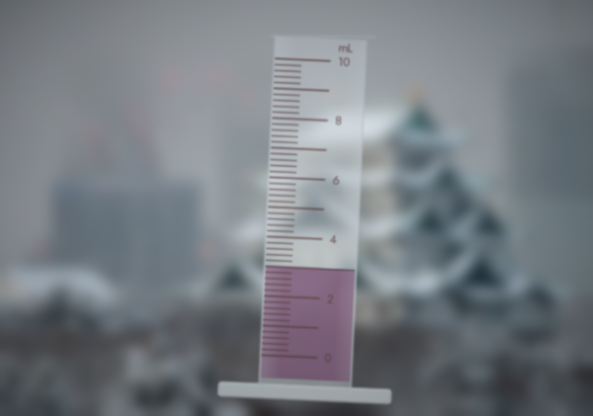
3
